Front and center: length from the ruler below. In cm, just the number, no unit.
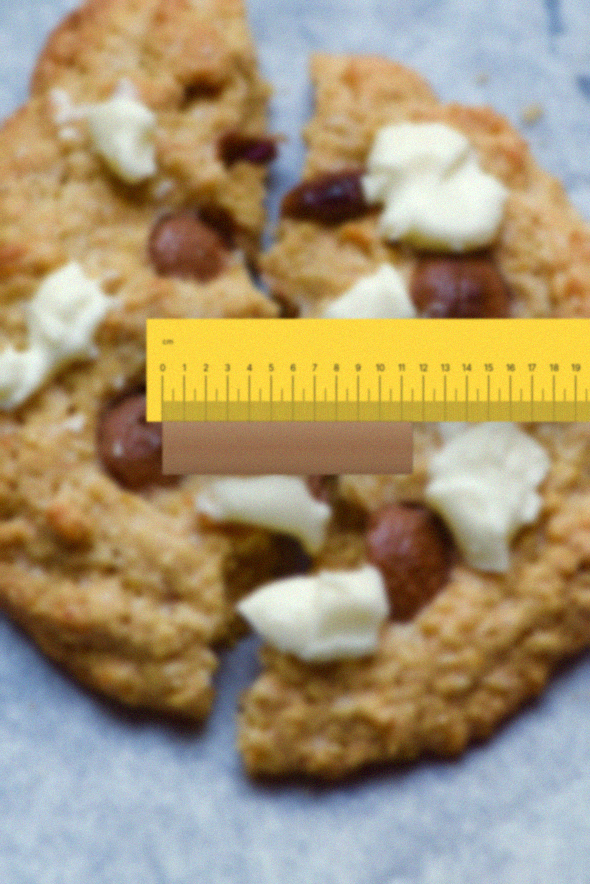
11.5
